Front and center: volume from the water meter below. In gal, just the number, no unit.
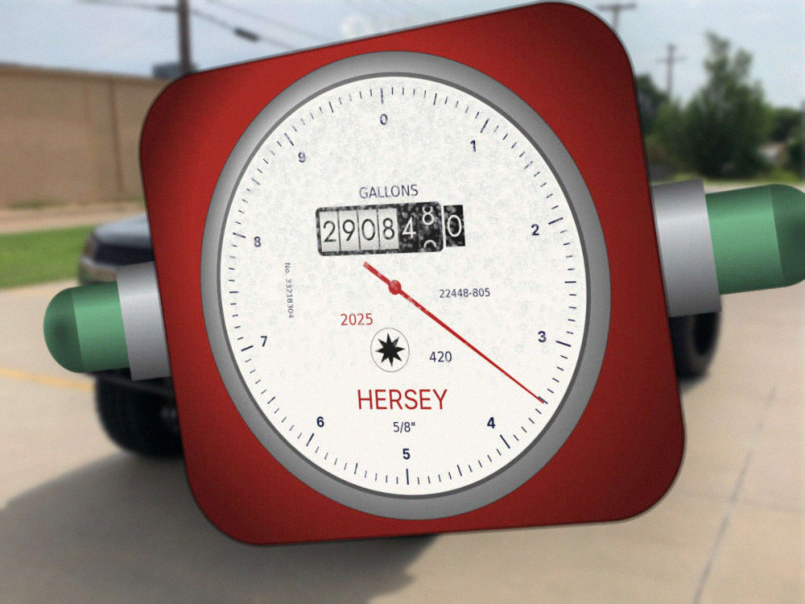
2908483.5
